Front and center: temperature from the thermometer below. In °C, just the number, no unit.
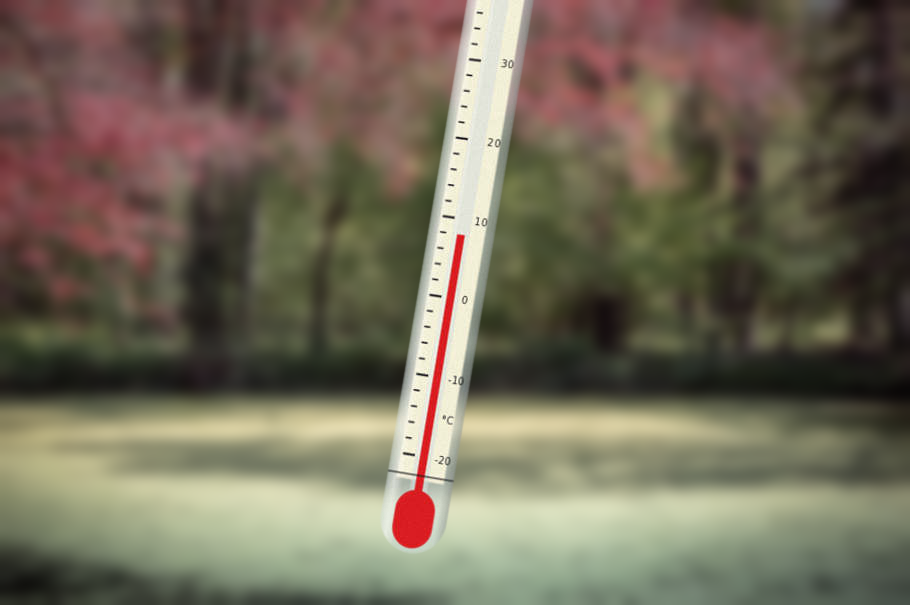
8
